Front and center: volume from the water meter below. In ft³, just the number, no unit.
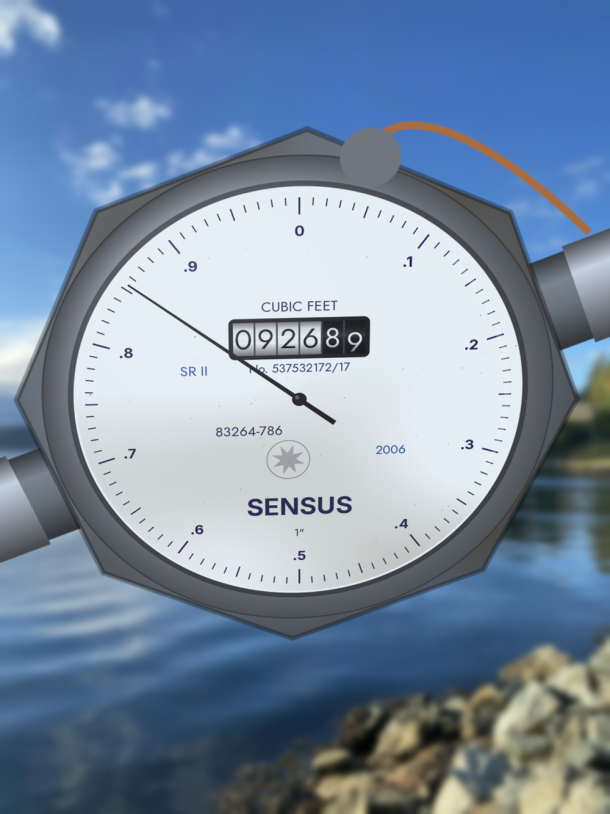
92688.85
